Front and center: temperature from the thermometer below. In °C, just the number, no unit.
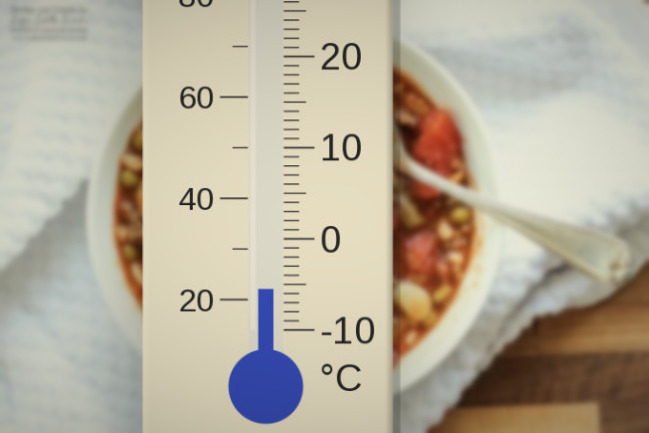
-5.5
